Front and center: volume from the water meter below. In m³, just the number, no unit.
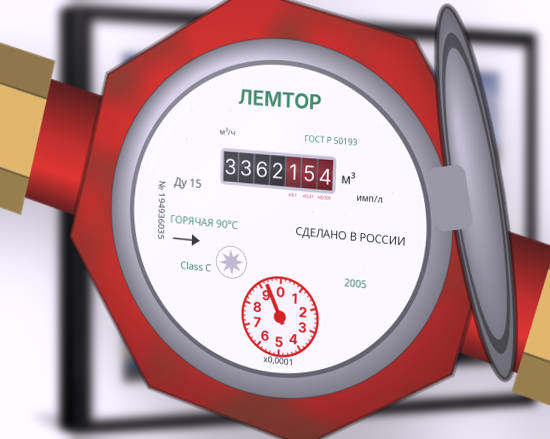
3362.1539
